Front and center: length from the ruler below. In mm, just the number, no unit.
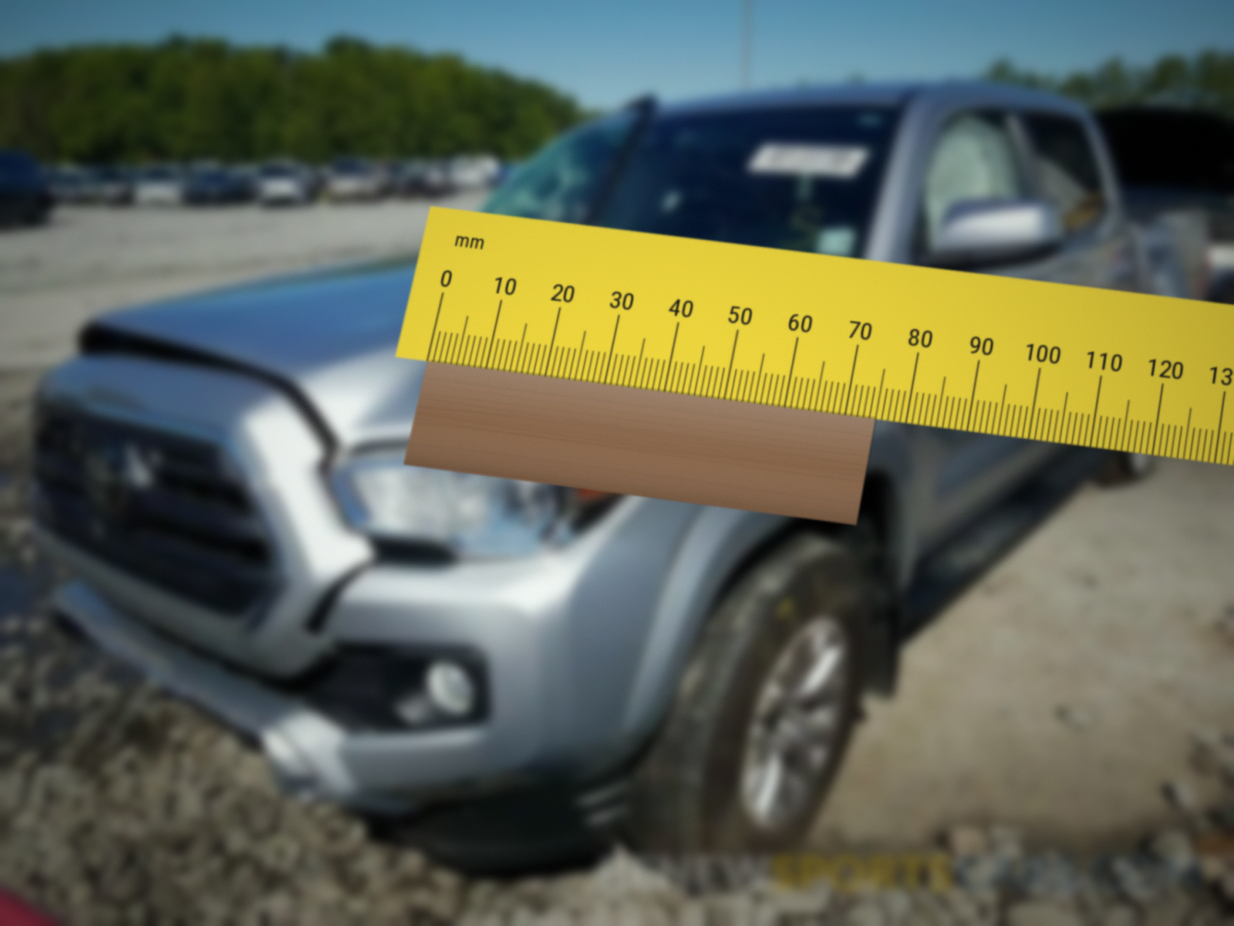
75
